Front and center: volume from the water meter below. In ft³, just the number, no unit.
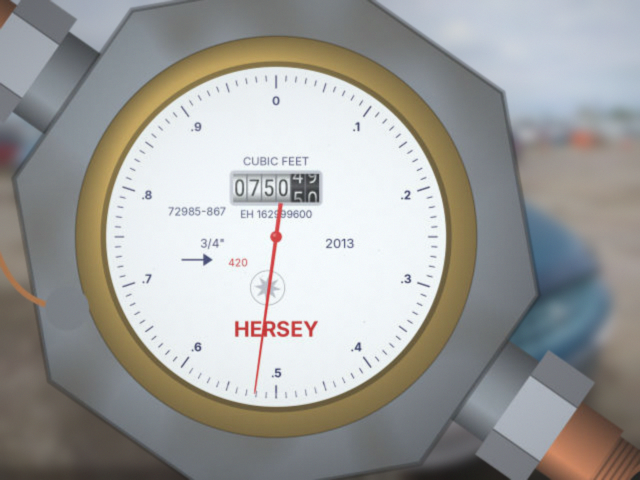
75049.52
